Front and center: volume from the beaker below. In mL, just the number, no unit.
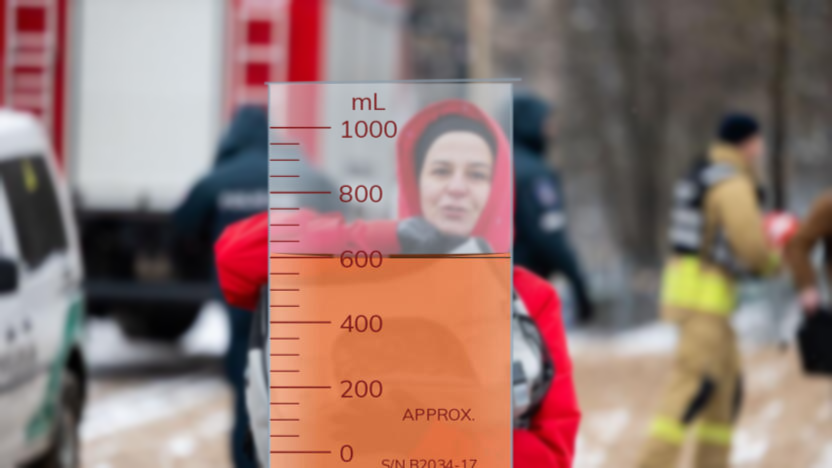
600
